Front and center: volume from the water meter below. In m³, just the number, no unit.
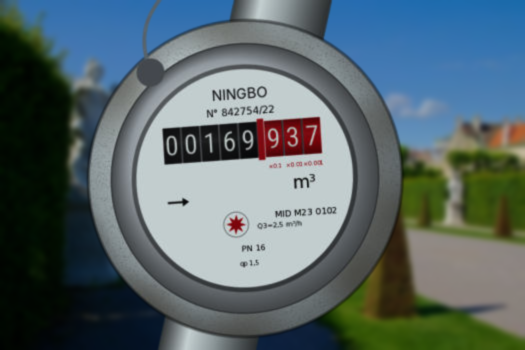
169.937
